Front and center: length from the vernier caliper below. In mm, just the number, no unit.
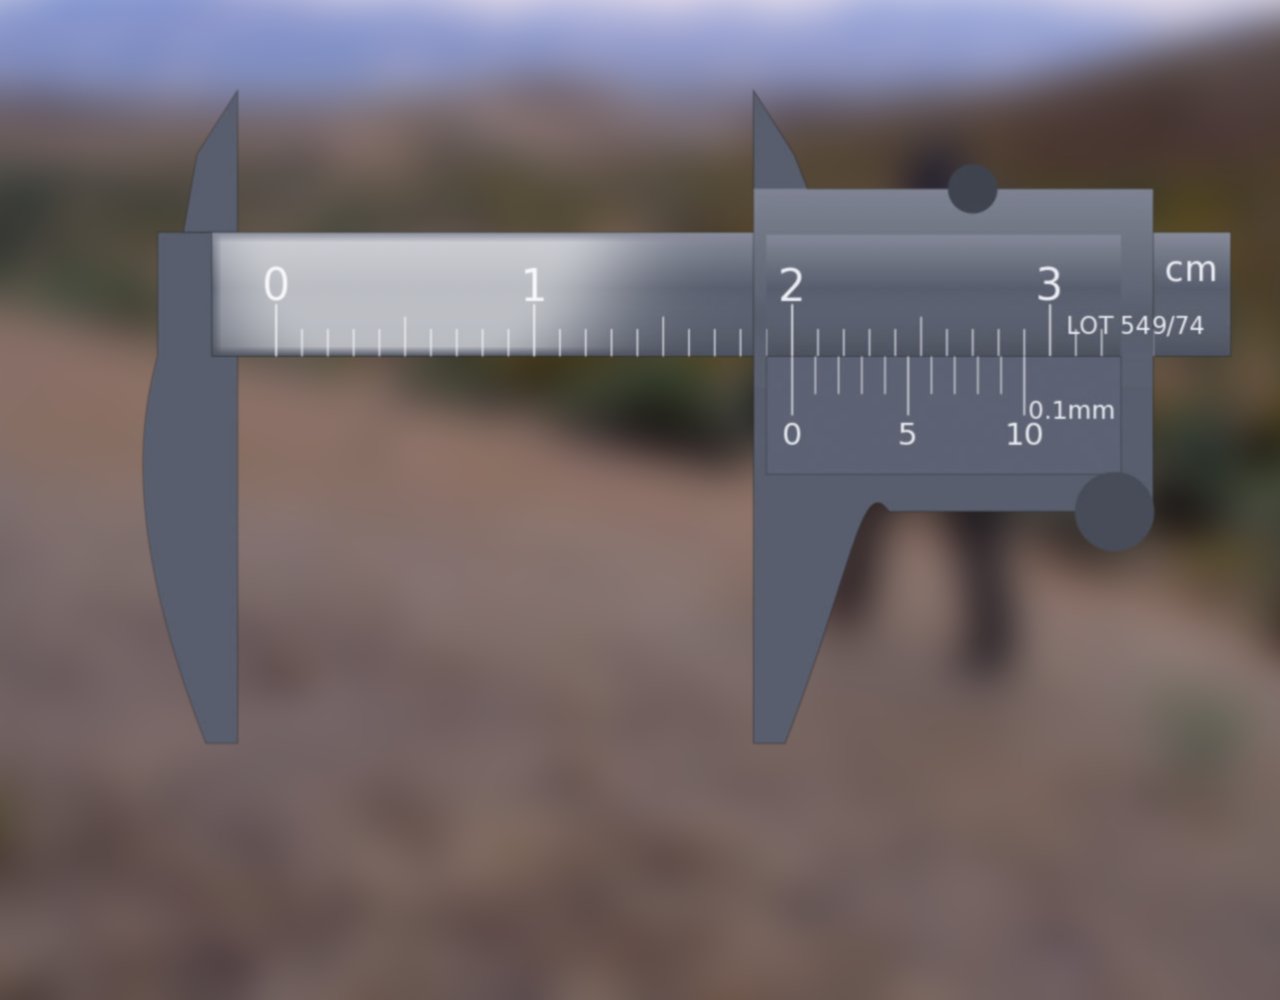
20.0
